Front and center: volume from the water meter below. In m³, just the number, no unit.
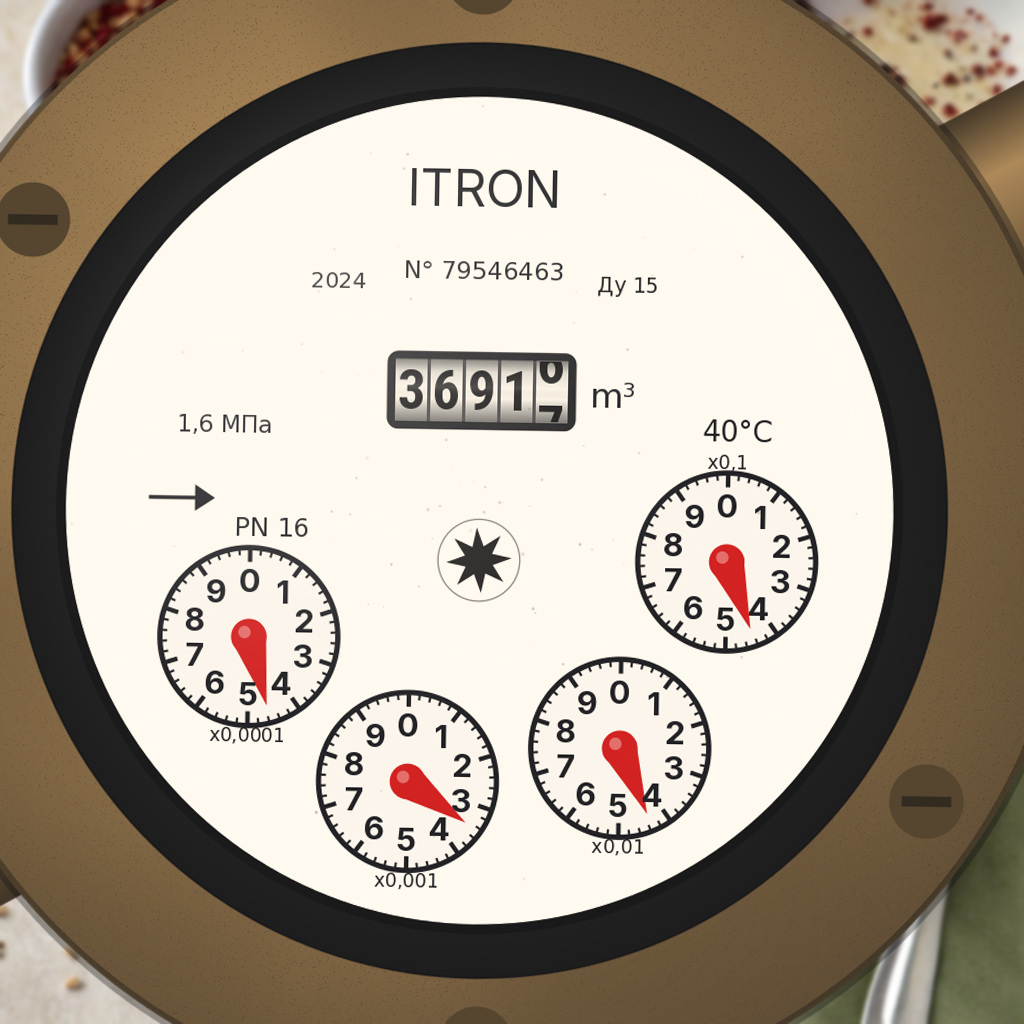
36916.4434
